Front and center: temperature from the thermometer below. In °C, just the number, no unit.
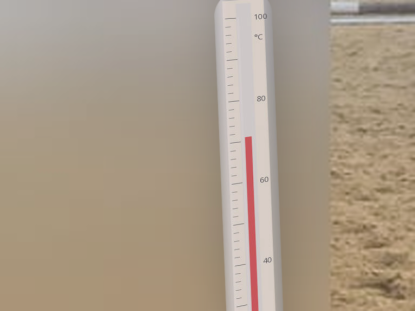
71
